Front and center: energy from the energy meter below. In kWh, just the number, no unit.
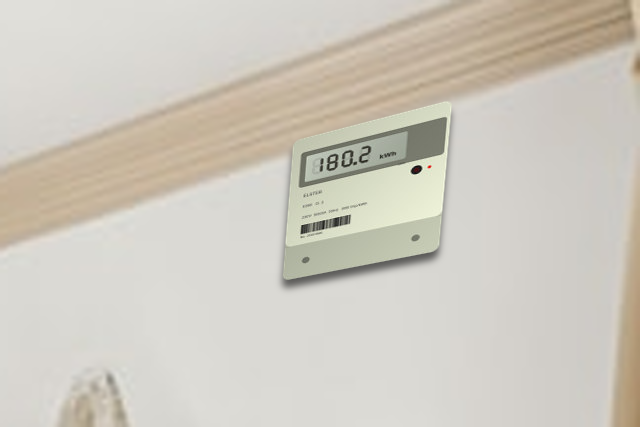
180.2
